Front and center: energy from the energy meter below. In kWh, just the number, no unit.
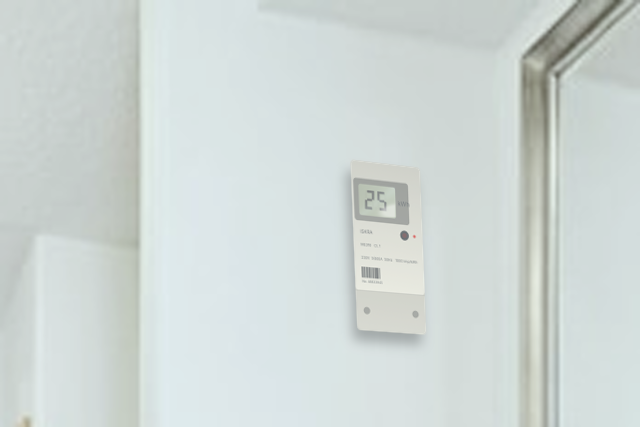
25
